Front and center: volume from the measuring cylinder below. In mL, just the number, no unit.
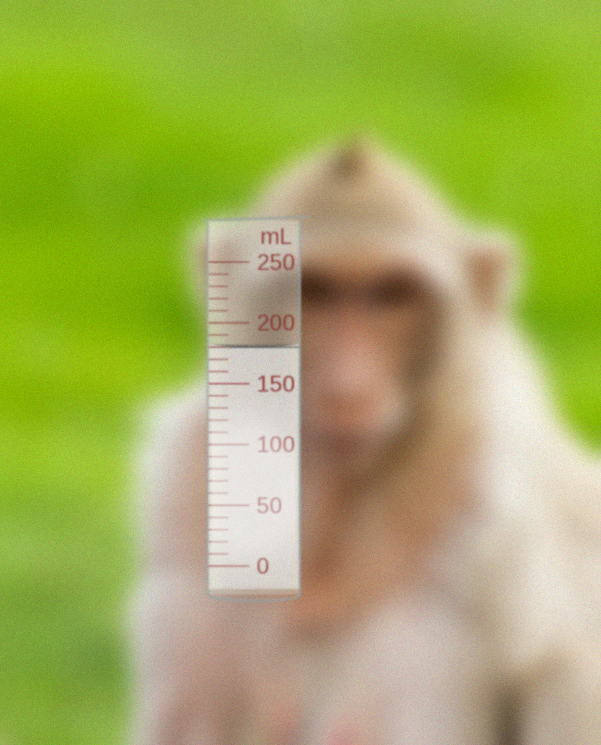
180
